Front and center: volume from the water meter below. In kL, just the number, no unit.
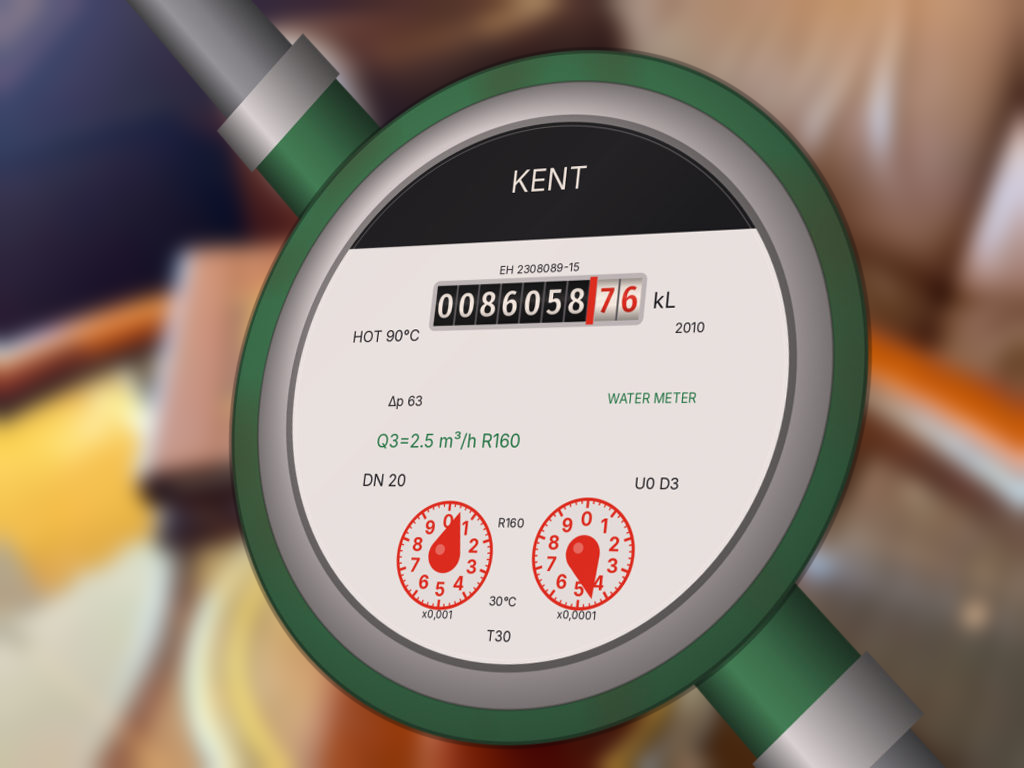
86058.7604
